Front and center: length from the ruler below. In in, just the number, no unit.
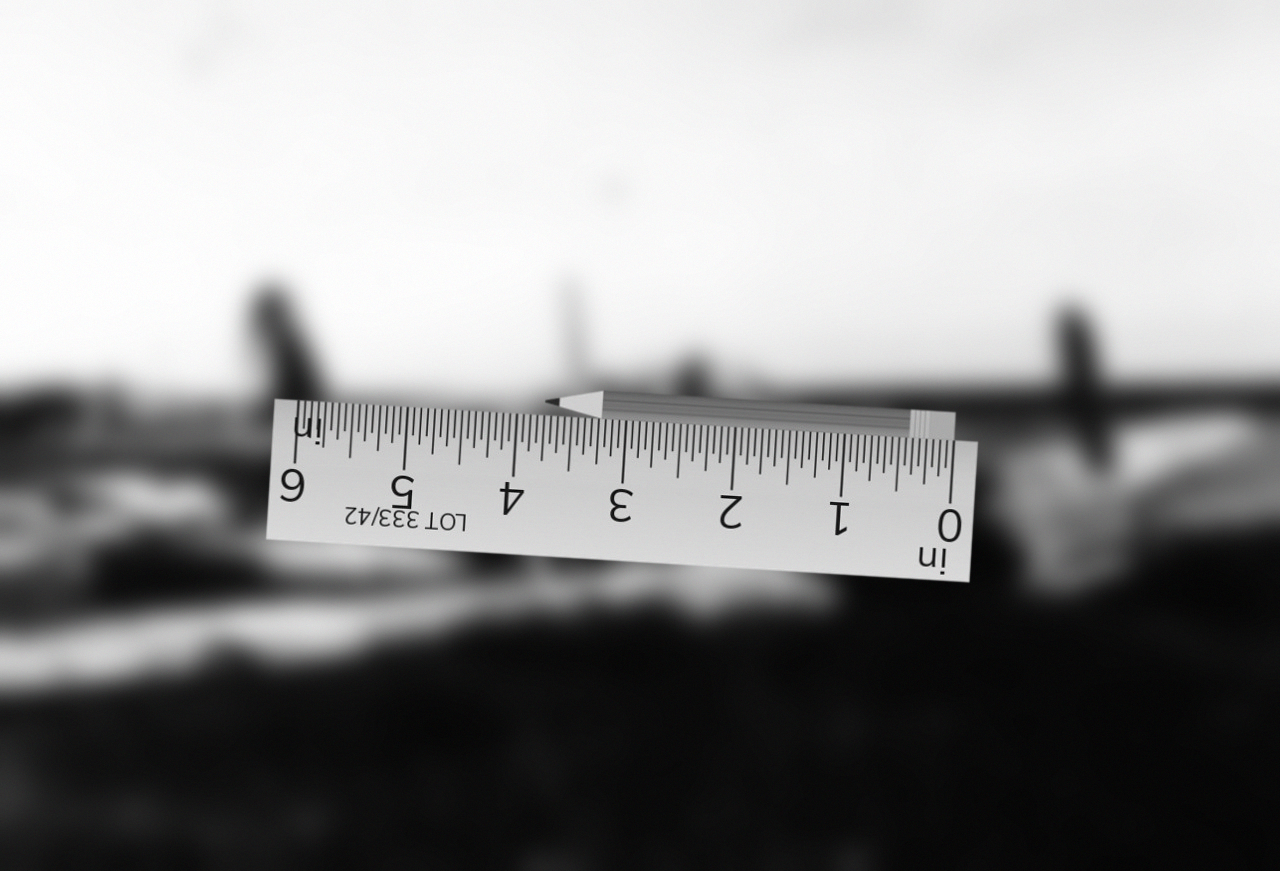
3.75
